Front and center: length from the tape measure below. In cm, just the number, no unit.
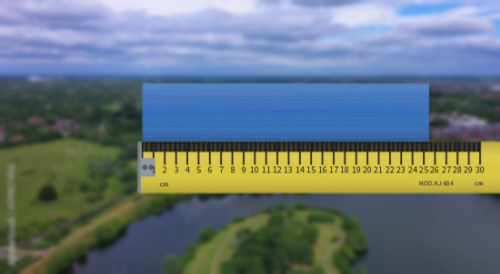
25.5
